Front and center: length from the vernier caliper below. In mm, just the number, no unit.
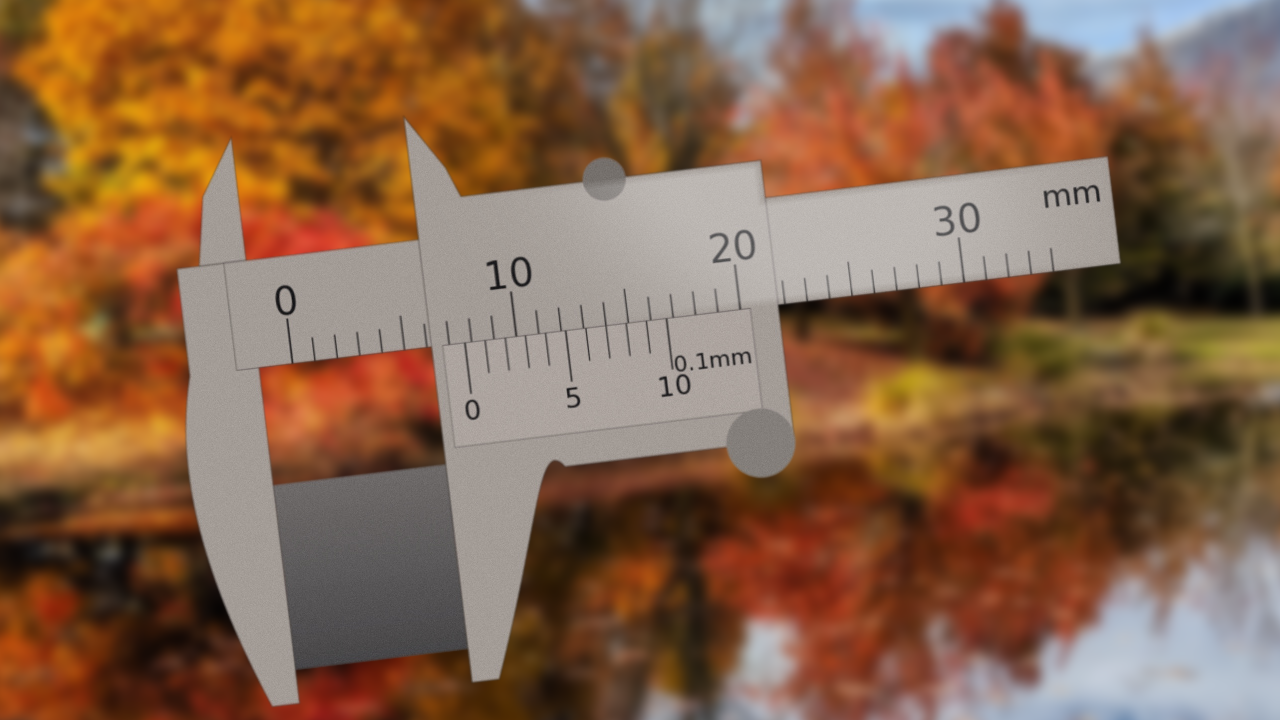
7.7
